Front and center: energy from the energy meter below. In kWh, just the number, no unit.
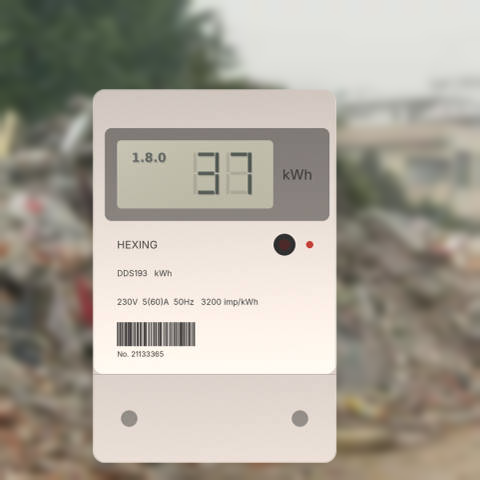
37
